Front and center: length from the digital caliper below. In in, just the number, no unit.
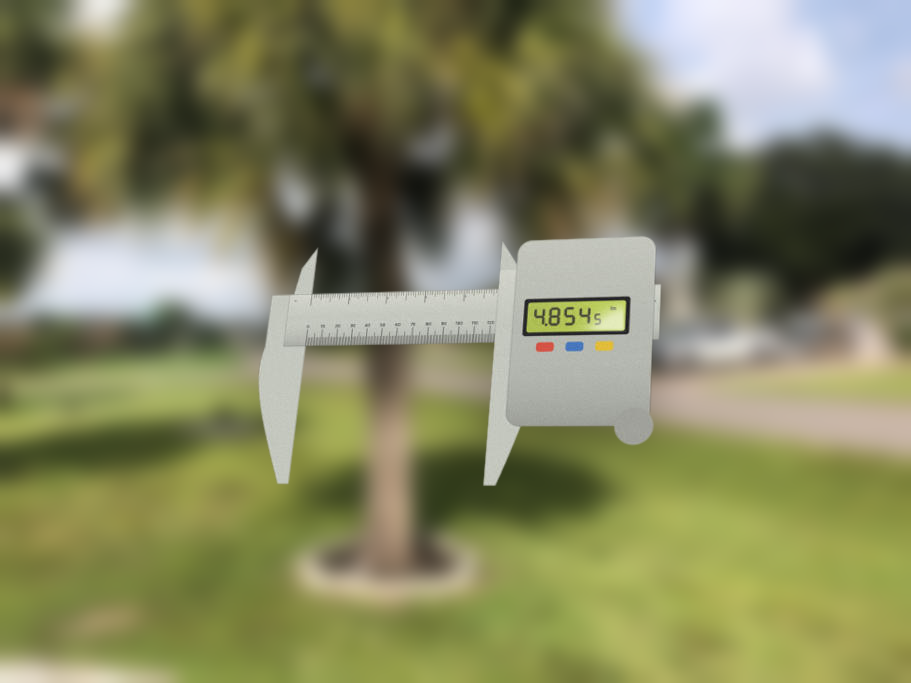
4.8545
